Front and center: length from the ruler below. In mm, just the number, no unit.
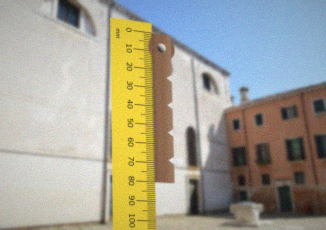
80
